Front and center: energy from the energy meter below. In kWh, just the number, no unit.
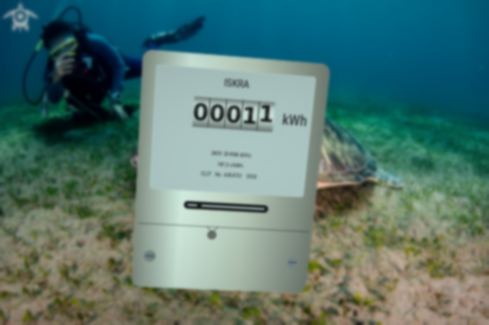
11
